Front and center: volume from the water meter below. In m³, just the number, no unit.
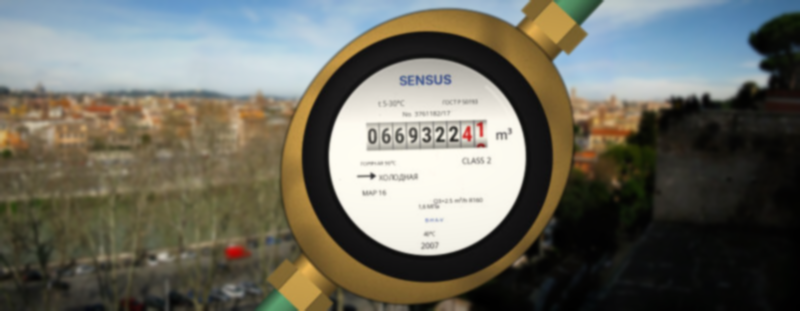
669322.41
